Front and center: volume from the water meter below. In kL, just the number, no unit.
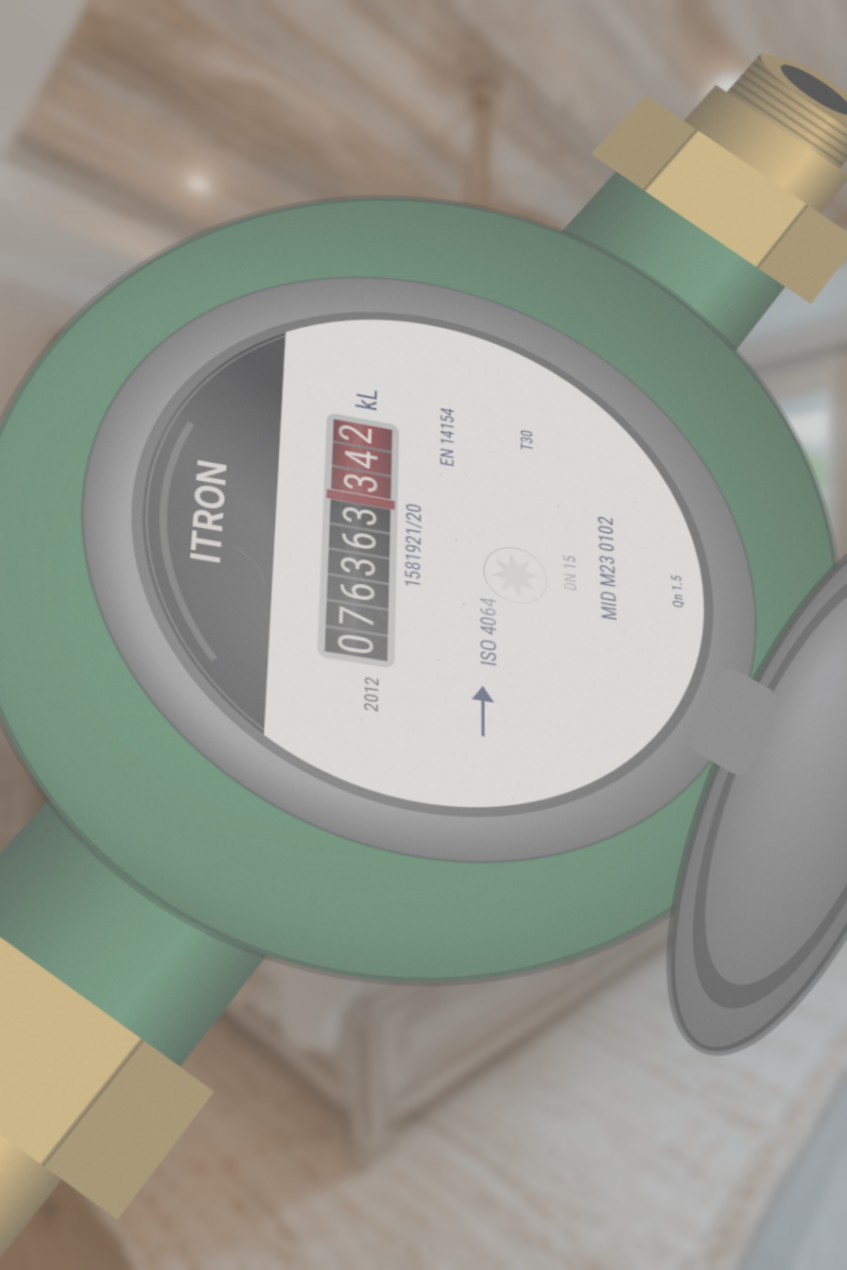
76363.342
